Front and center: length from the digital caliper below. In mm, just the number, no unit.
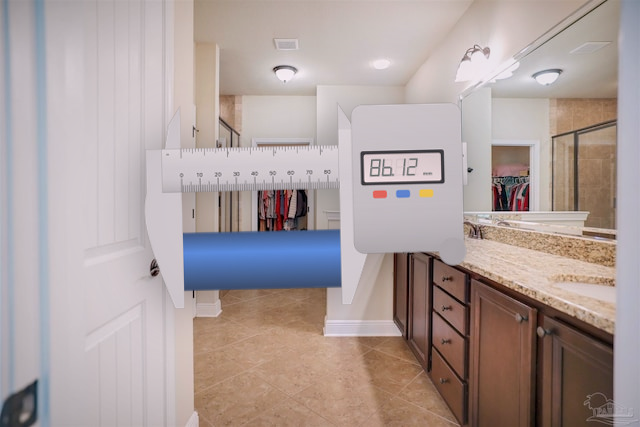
86.12
